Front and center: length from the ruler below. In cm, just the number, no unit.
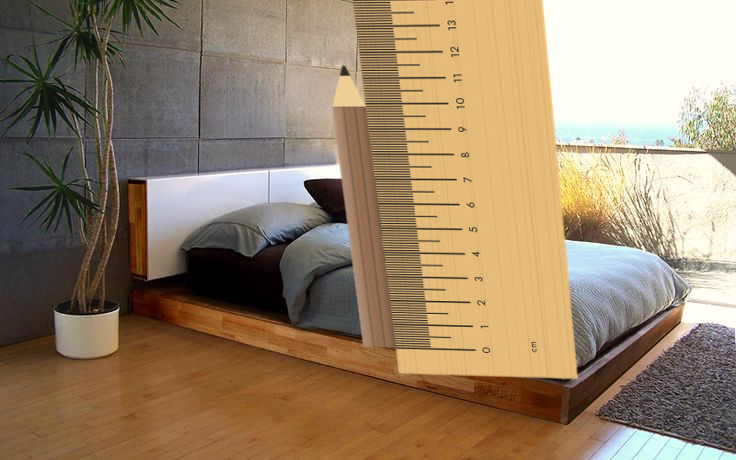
11.5
